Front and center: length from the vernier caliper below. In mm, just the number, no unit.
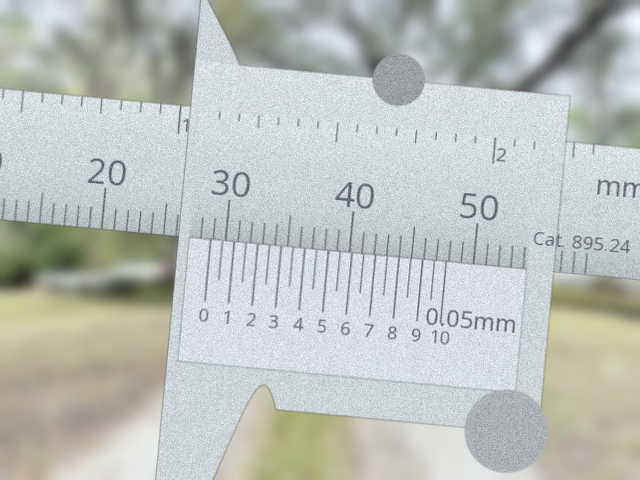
28.8
